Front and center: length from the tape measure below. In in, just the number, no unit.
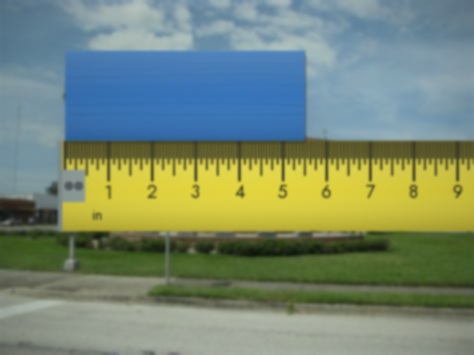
5.5
